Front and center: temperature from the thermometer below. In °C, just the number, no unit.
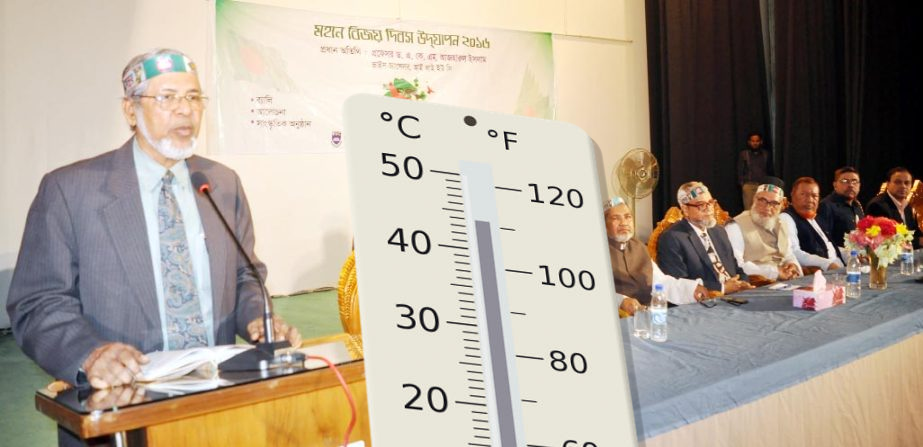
44
